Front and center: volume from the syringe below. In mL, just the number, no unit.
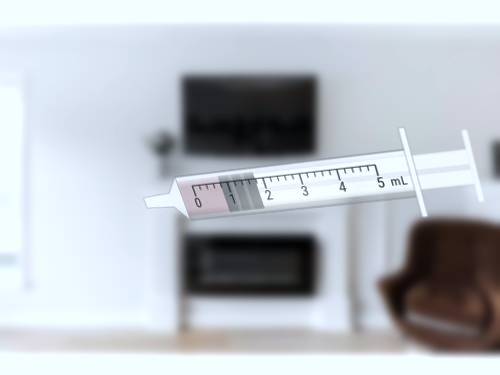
0.8
